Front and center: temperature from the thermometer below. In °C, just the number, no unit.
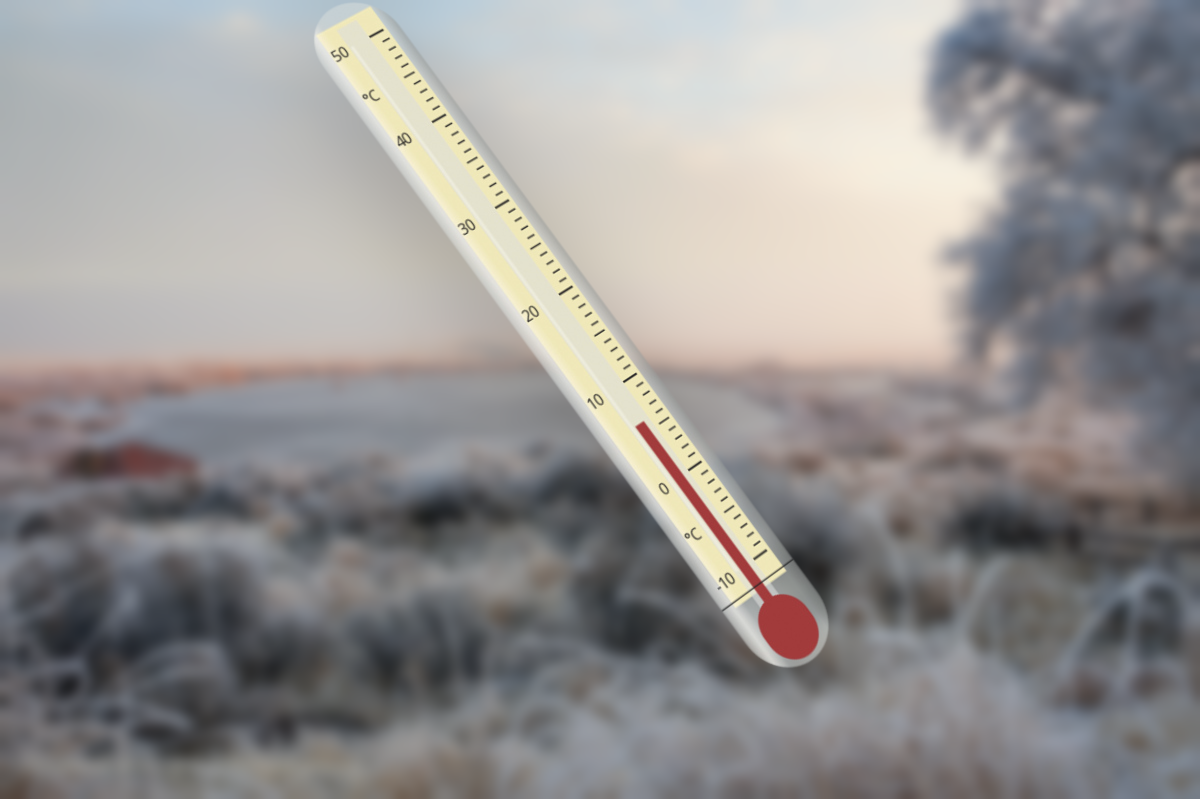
6
